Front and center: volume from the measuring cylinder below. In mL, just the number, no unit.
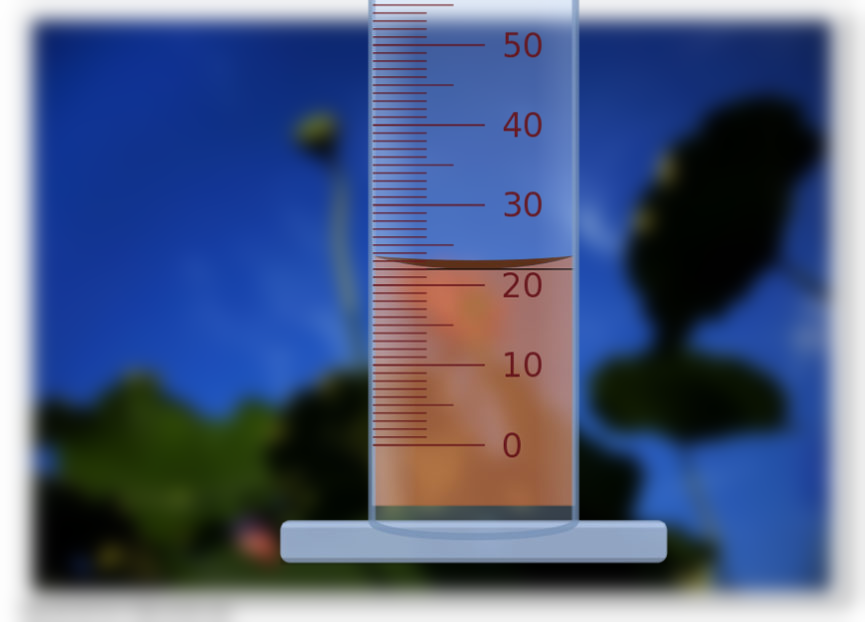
22
